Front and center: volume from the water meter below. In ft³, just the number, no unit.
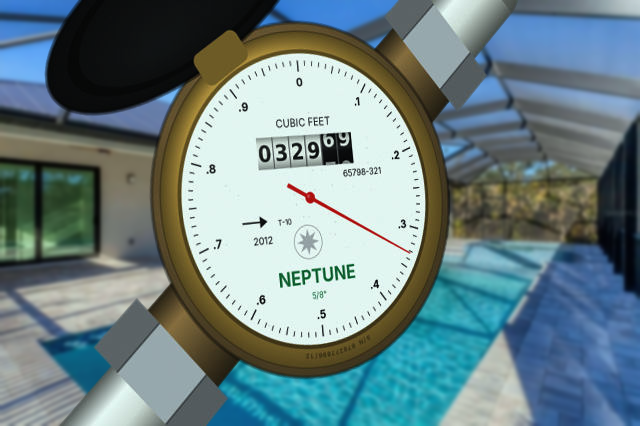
32969.33
